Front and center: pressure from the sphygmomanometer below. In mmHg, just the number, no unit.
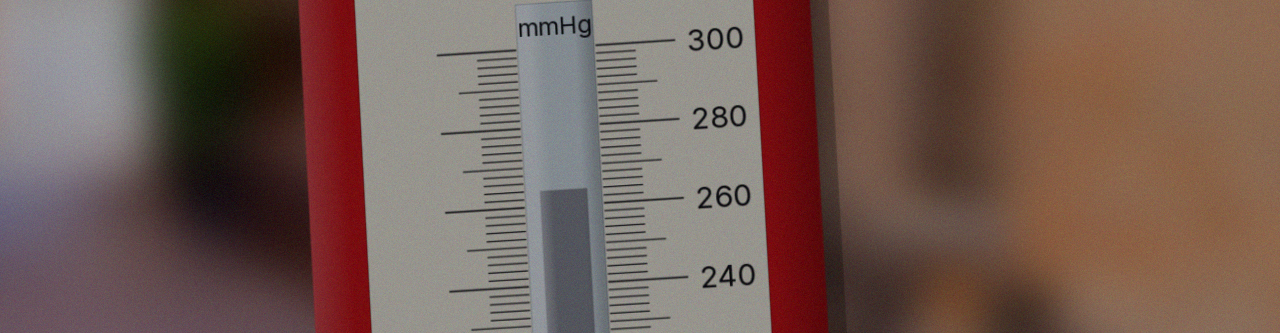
264
